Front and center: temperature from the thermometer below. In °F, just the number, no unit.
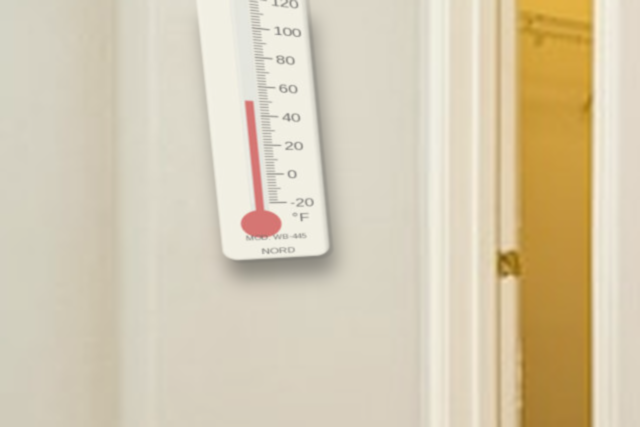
50
